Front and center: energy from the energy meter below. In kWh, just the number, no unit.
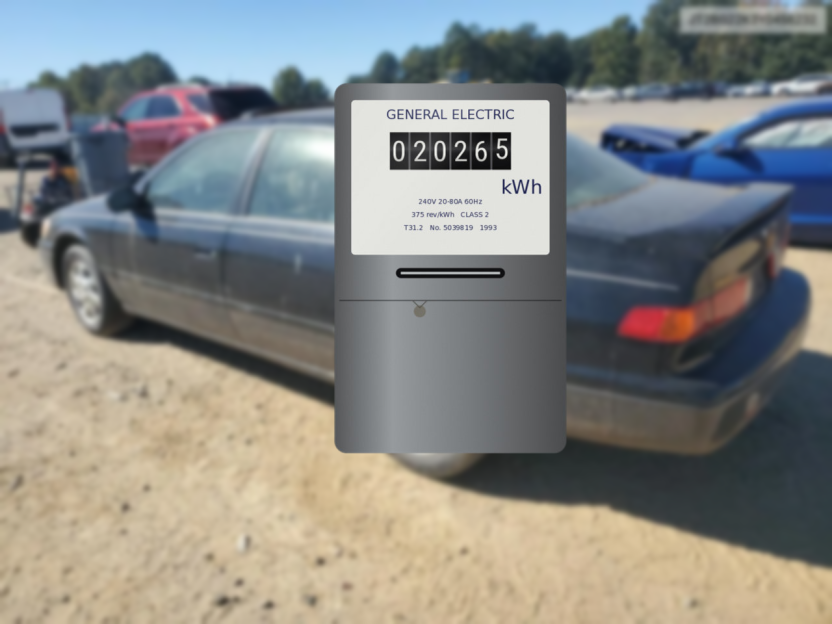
20265
